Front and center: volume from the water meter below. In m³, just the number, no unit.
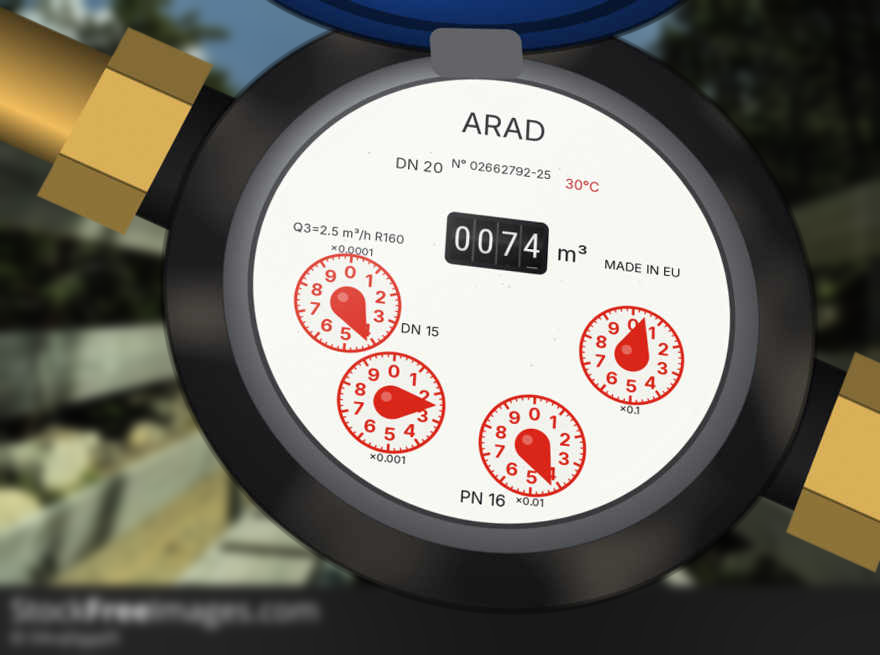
74.0424
